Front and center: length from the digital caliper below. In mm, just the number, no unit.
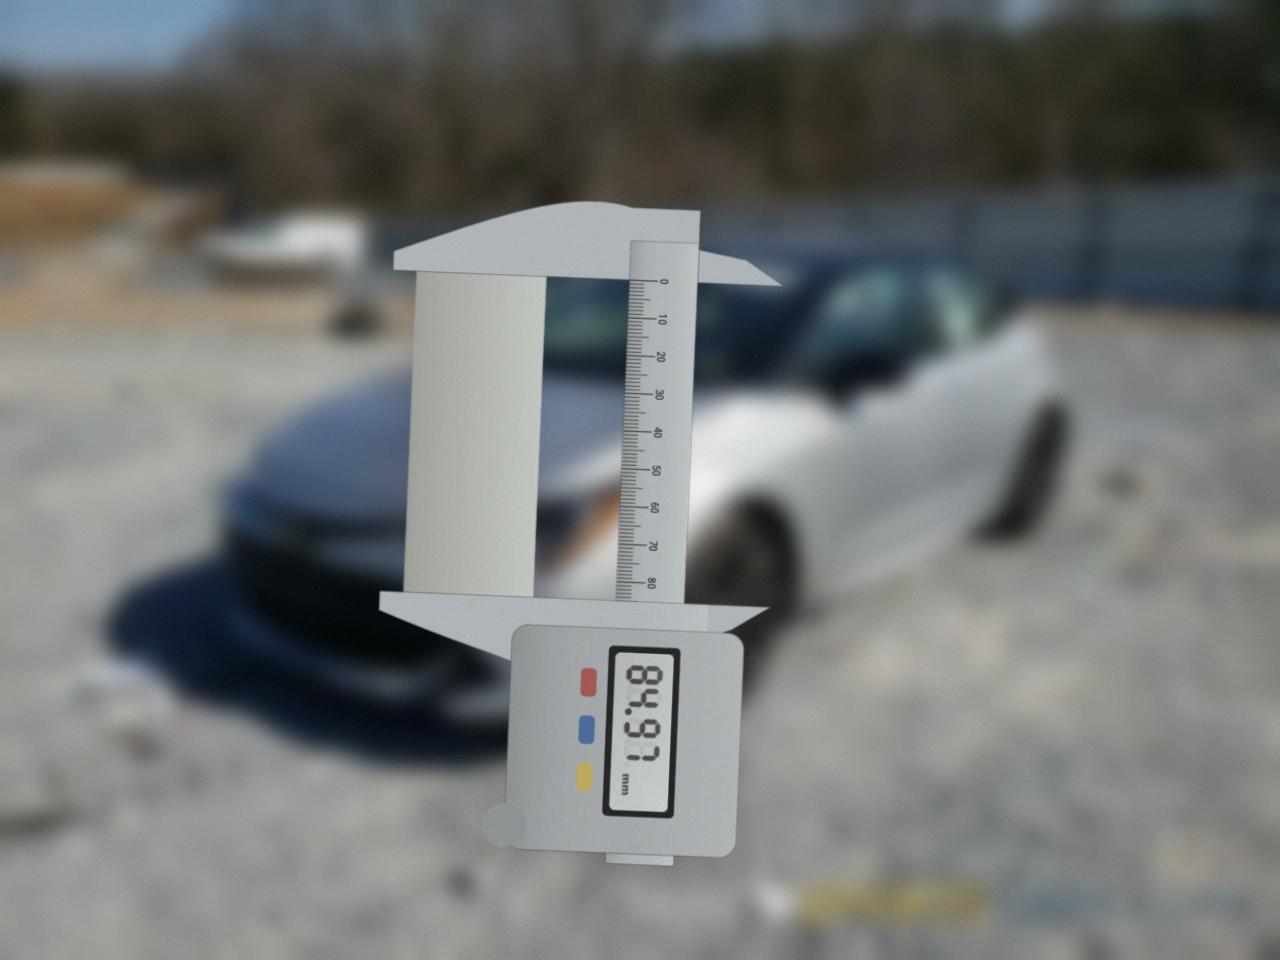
84.97
